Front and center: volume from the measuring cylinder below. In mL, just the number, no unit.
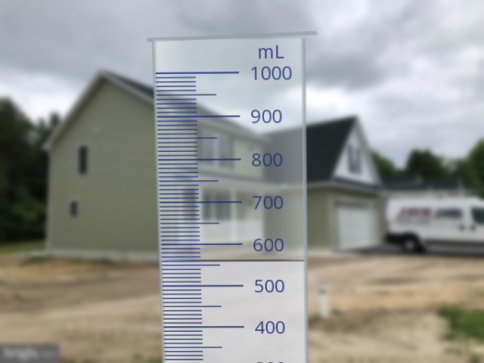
560
